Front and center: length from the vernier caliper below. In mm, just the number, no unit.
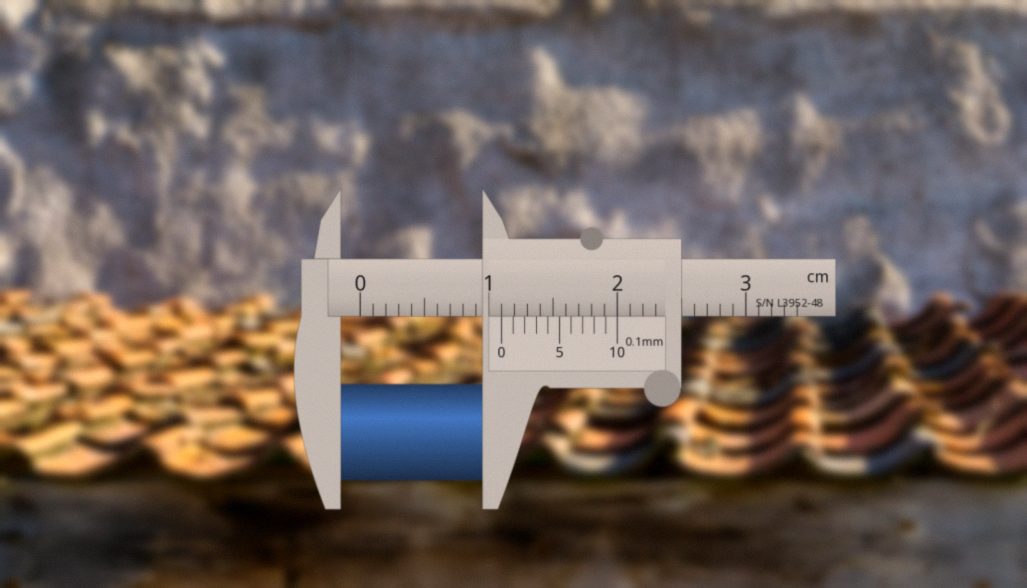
11.0
